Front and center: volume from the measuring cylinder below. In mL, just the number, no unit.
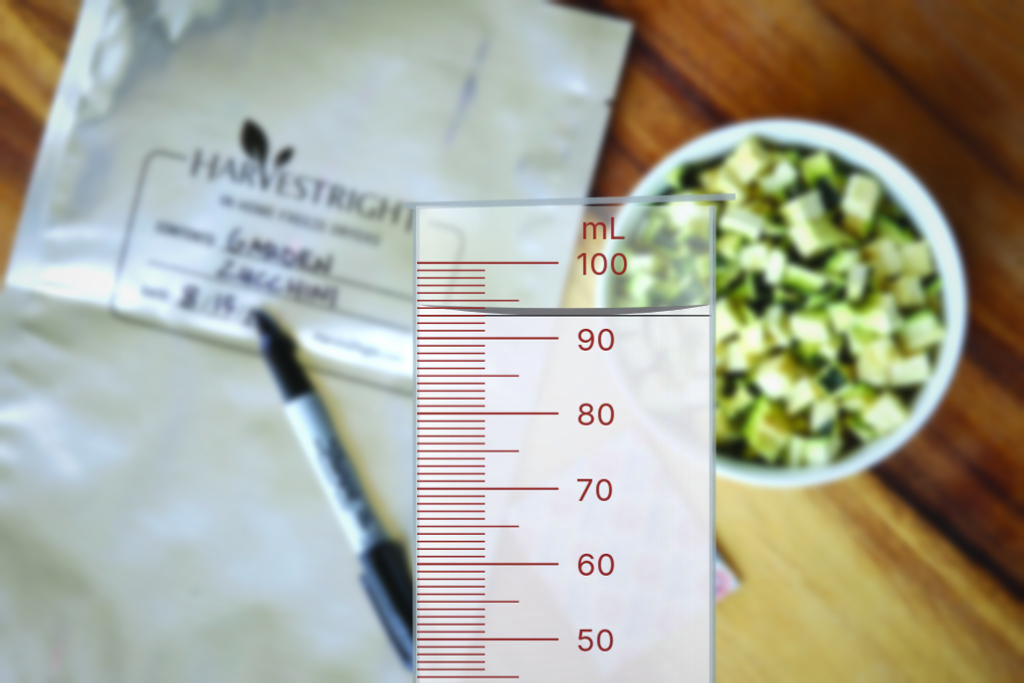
93
